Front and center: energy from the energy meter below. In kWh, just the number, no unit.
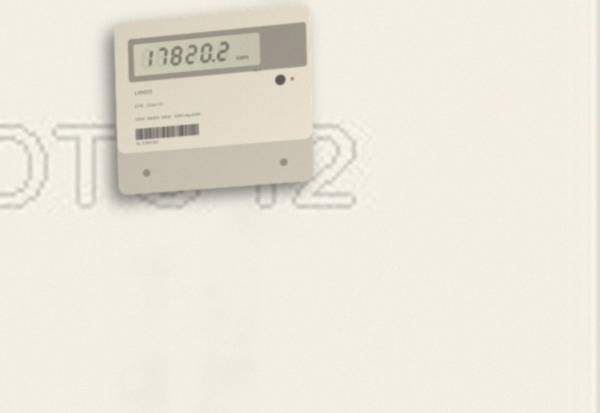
17820.2
